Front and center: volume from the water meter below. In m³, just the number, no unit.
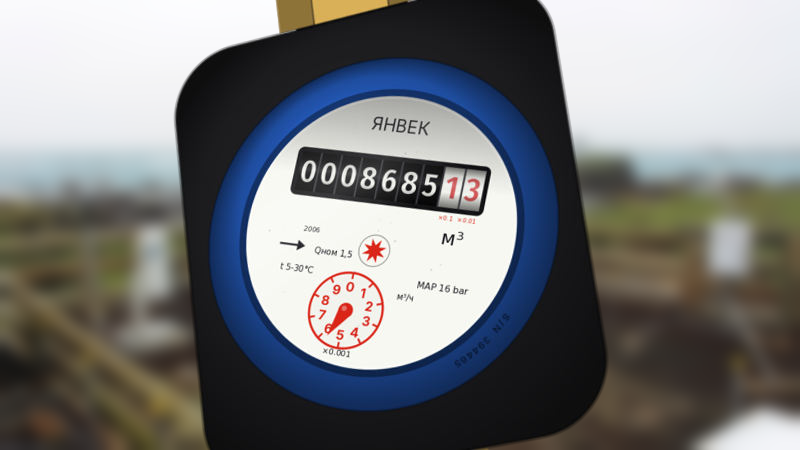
8685.135
